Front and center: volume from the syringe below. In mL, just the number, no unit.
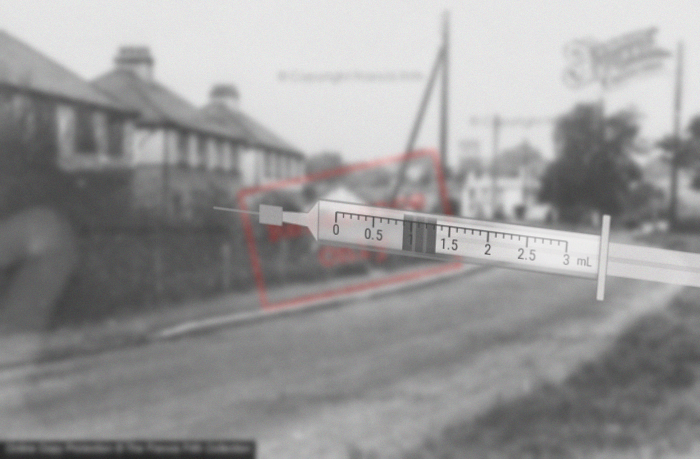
0.9
